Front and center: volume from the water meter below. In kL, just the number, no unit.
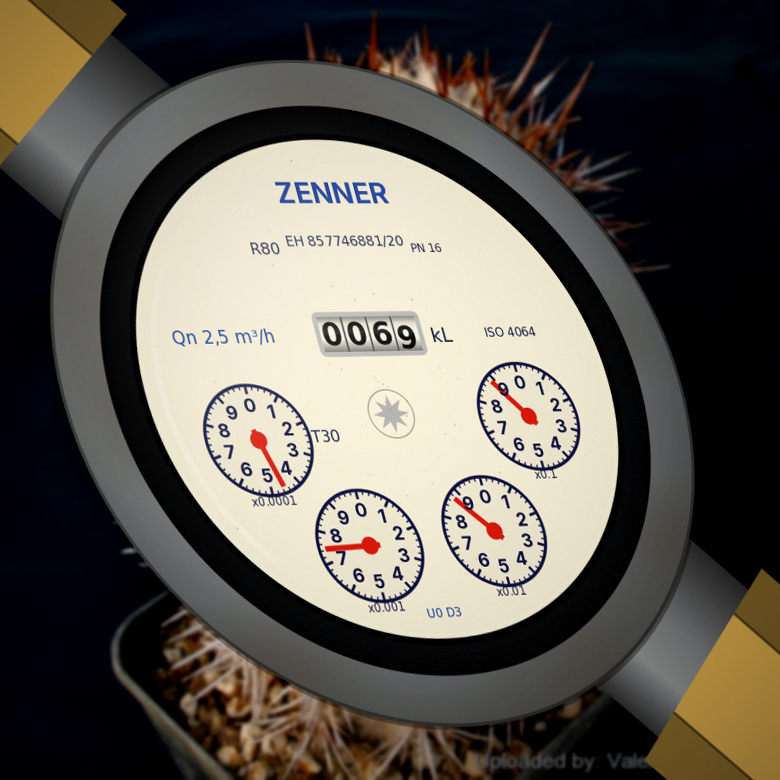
68.8874
